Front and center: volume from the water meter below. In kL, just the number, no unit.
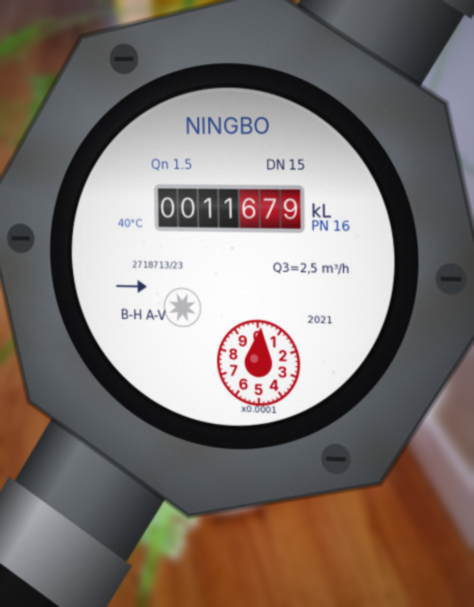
11.6790
